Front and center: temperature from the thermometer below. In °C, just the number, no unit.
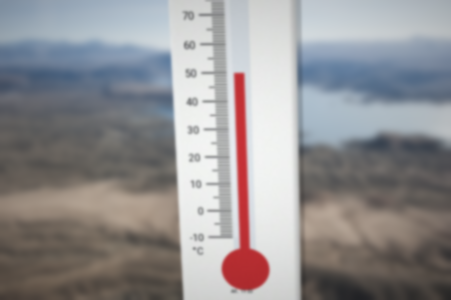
50
